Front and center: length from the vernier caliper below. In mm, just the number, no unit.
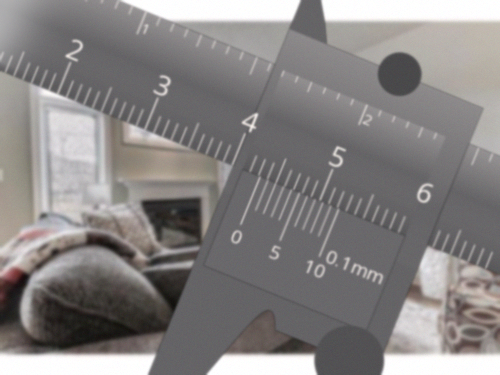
43.2
